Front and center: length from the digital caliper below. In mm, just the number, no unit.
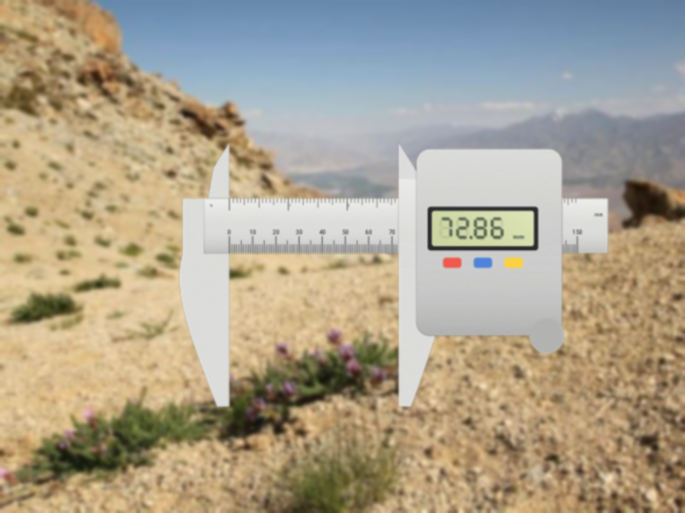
72.86
